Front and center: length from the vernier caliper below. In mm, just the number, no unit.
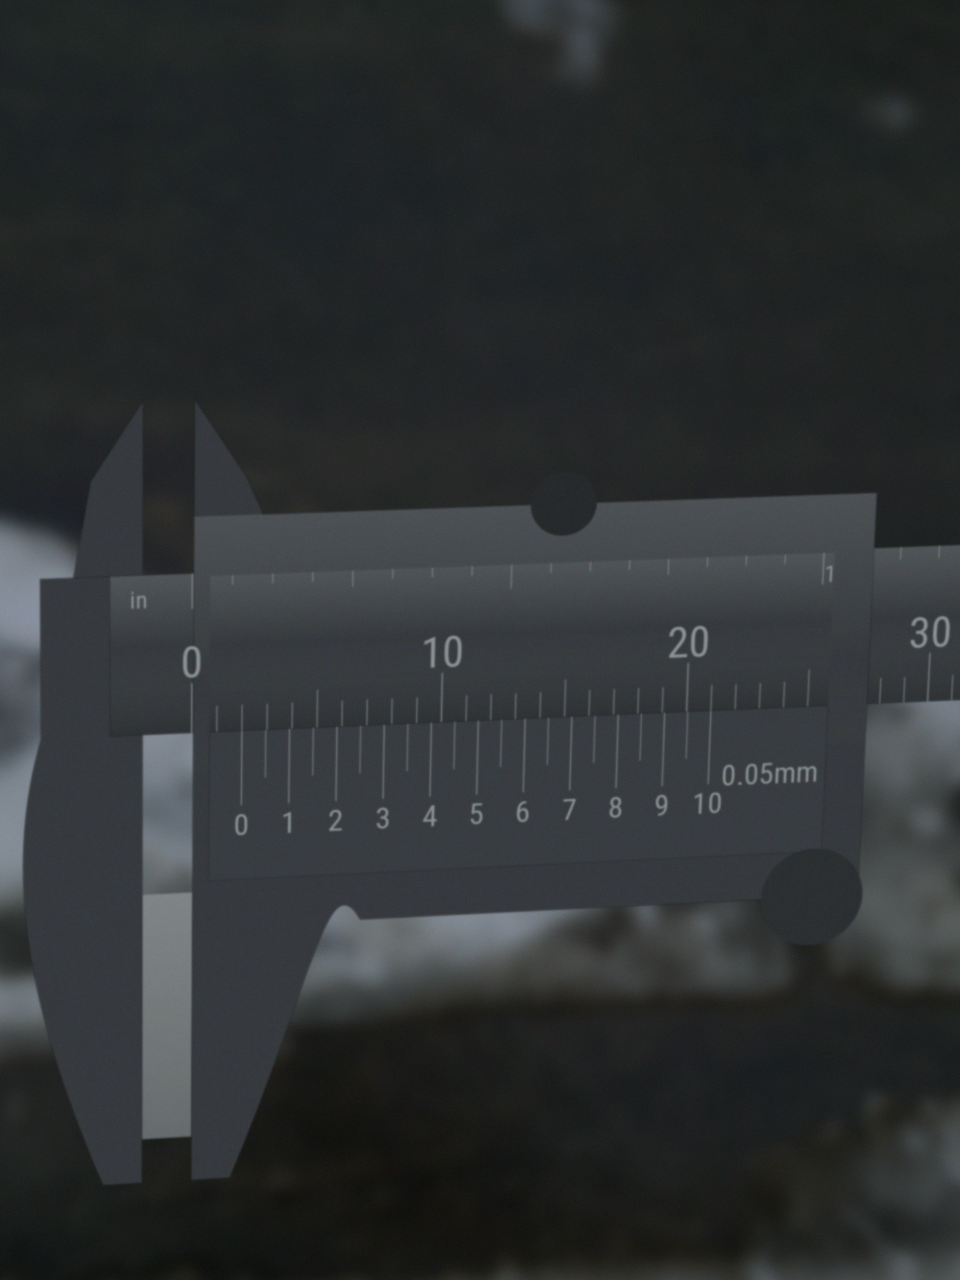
2.0
